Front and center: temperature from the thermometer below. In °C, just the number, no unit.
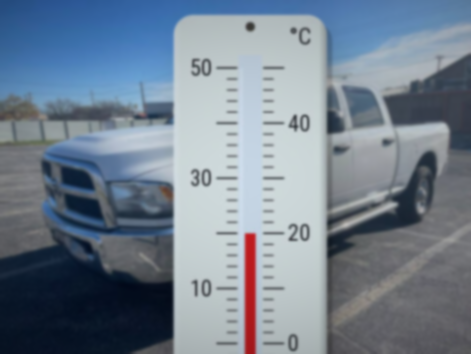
20
